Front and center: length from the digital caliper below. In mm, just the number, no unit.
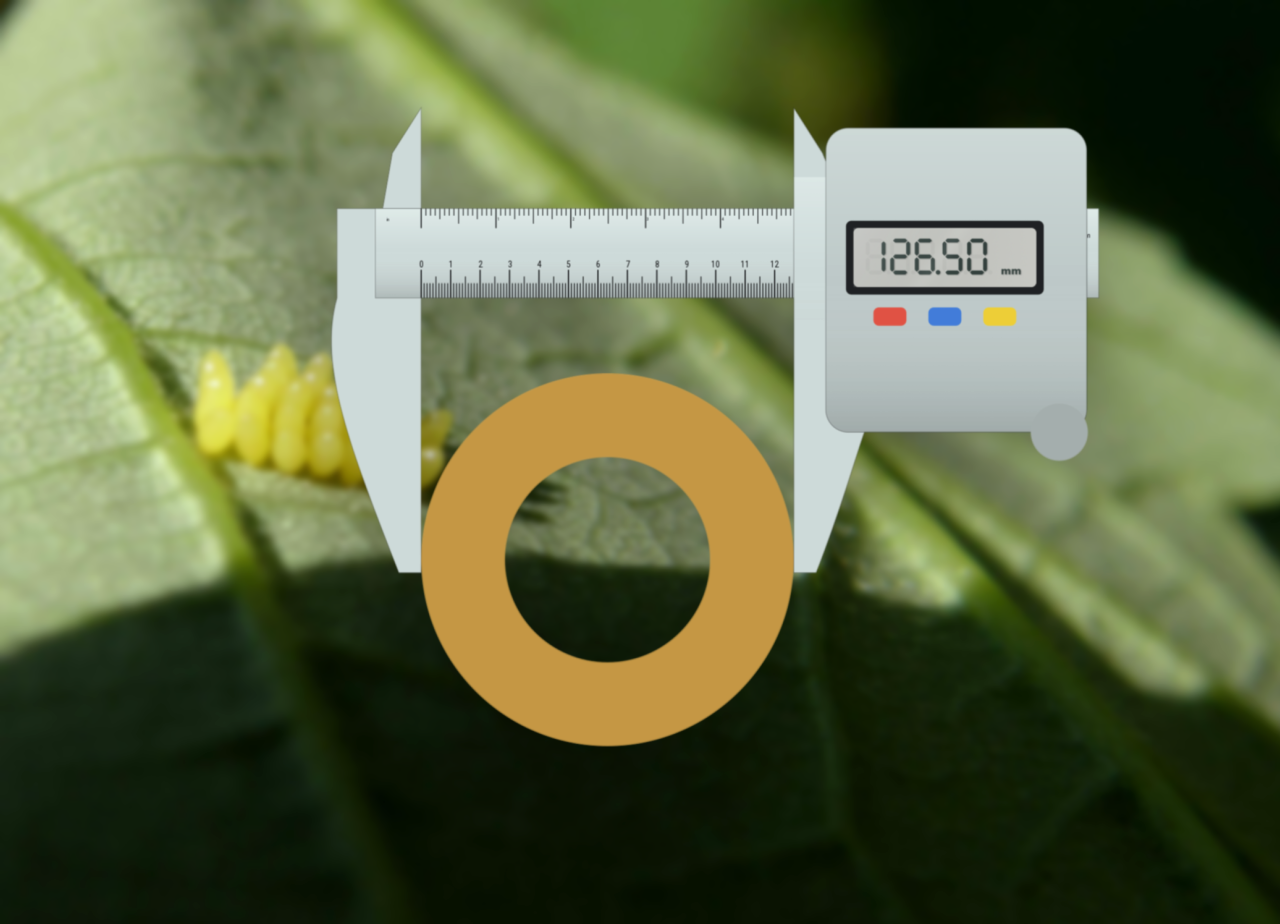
126.50
